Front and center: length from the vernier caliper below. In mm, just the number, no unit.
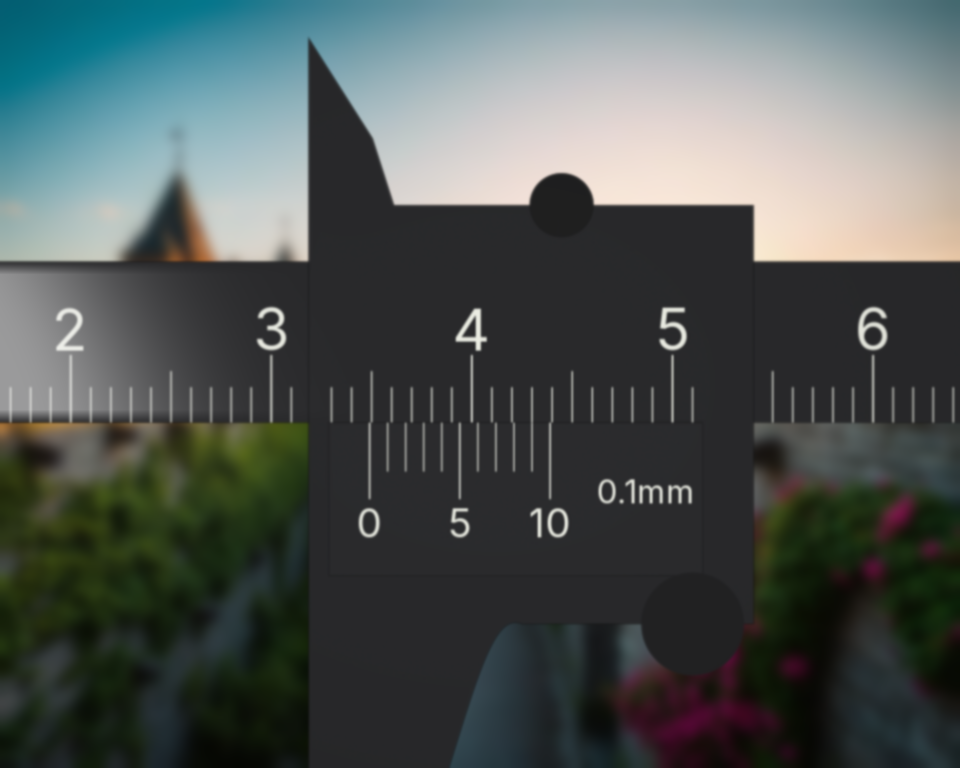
34.9
